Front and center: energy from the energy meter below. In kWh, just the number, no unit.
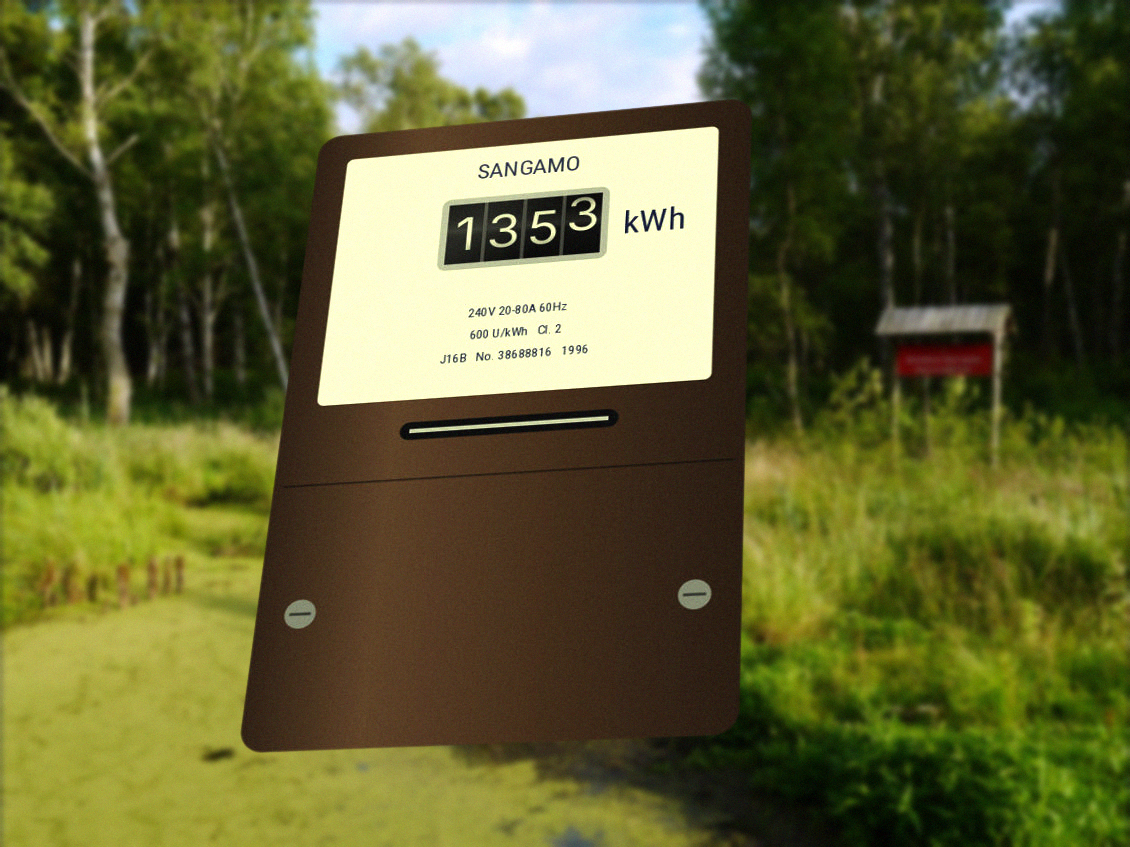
1353
